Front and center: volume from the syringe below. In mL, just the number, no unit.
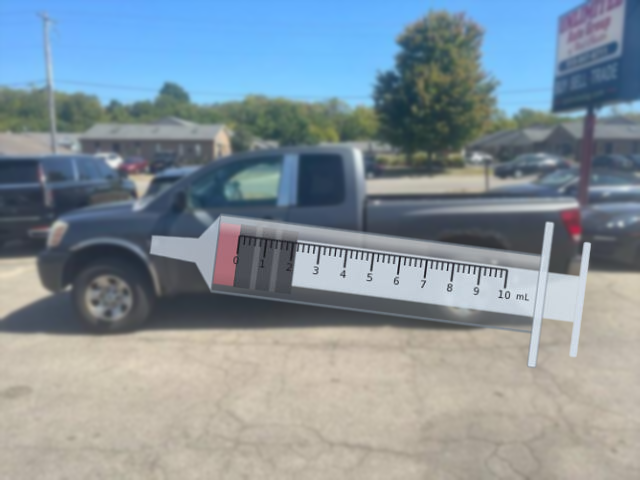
0
